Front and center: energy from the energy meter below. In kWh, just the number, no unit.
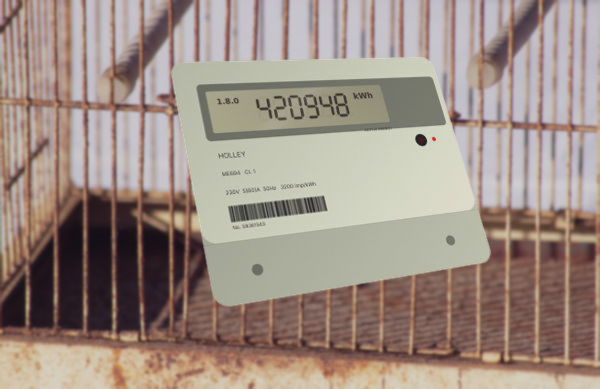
420948
